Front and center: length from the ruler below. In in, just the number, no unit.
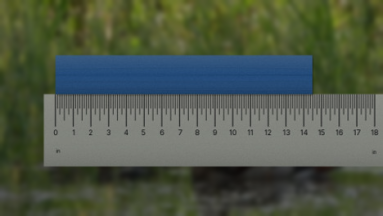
14.5
